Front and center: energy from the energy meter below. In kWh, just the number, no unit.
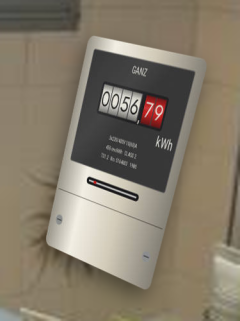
56.79
